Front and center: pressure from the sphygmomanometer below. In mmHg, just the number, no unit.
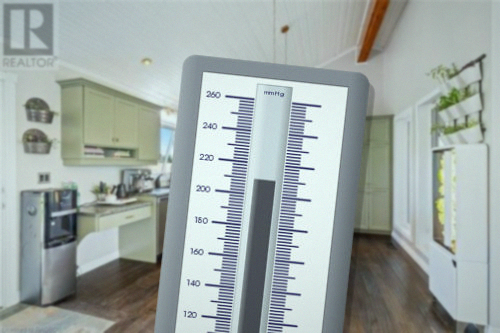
210
